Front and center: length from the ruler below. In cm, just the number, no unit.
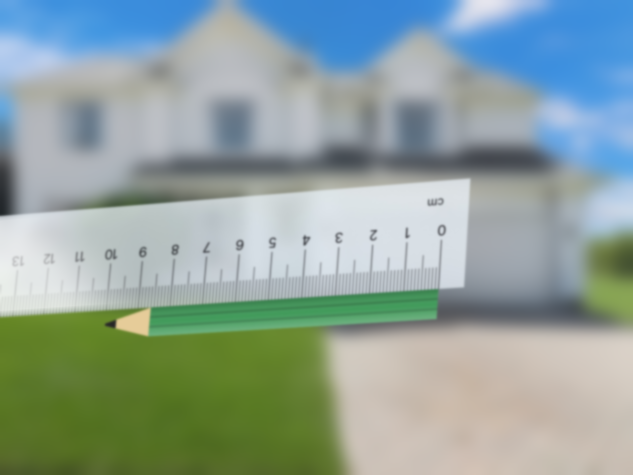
10
